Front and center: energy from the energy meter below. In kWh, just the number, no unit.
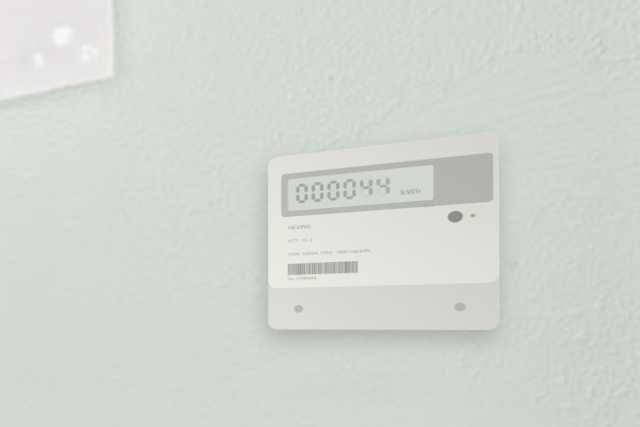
44
